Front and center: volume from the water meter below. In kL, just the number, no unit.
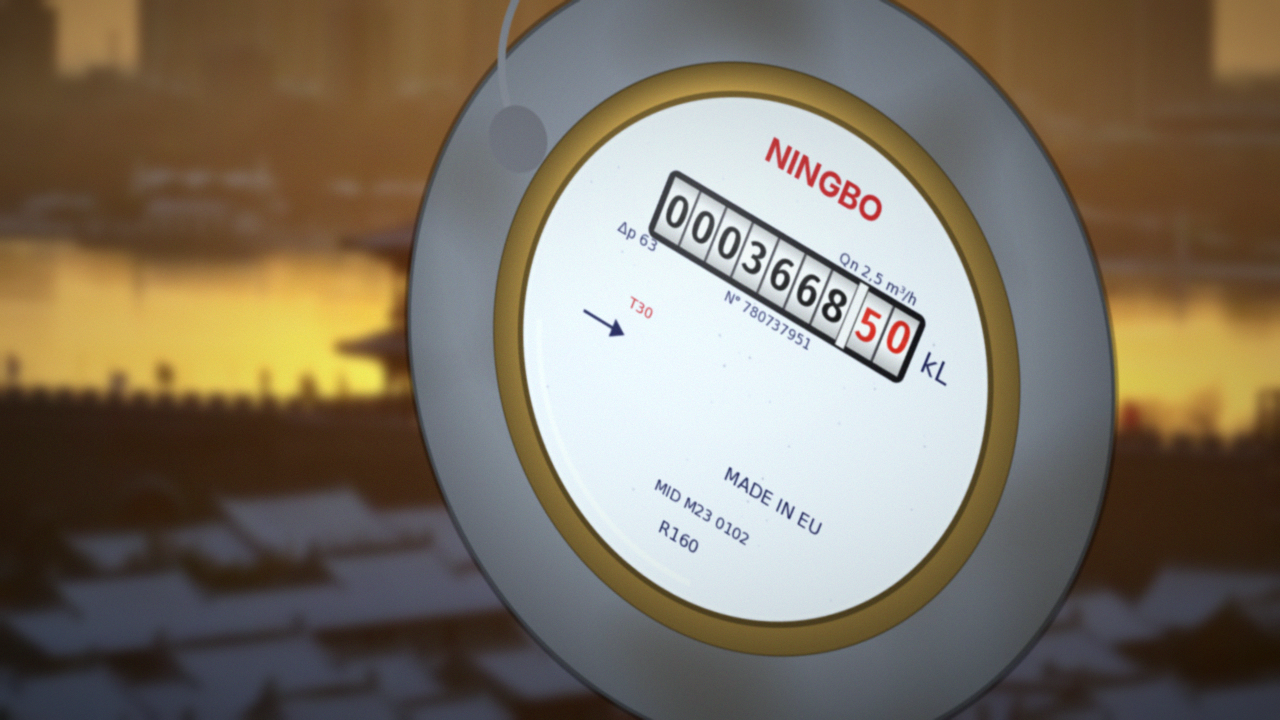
3668.50
